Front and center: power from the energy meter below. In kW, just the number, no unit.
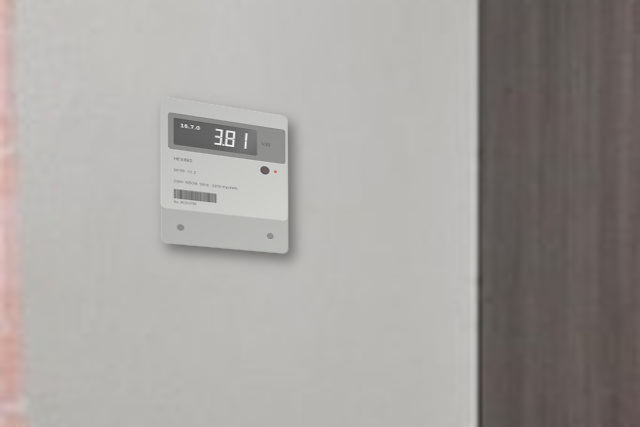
3.81
